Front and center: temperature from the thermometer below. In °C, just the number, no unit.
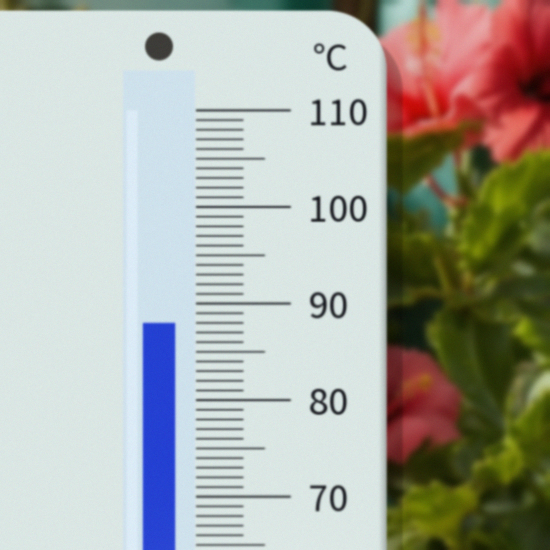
88
